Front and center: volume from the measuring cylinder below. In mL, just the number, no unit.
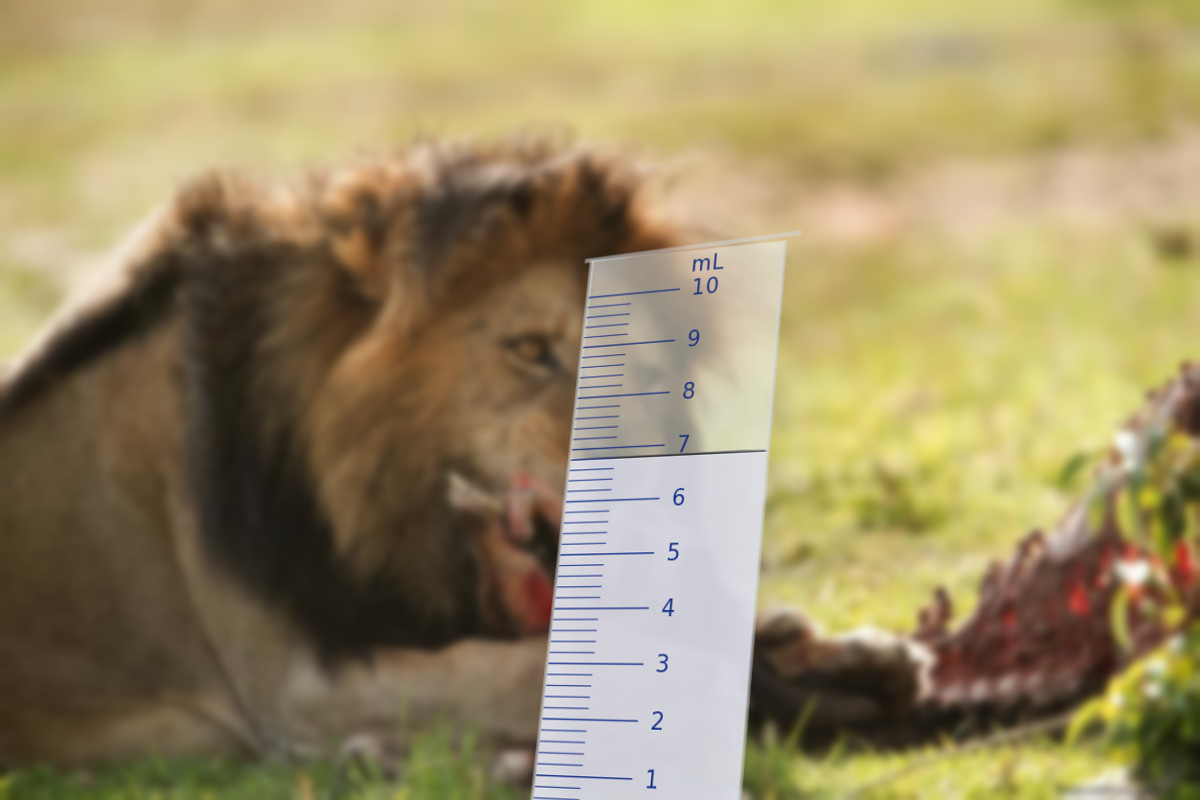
6.8
